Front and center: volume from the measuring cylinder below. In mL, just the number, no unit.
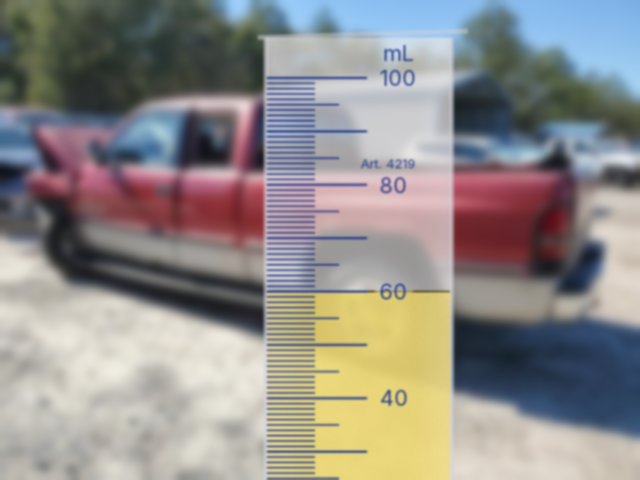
60
